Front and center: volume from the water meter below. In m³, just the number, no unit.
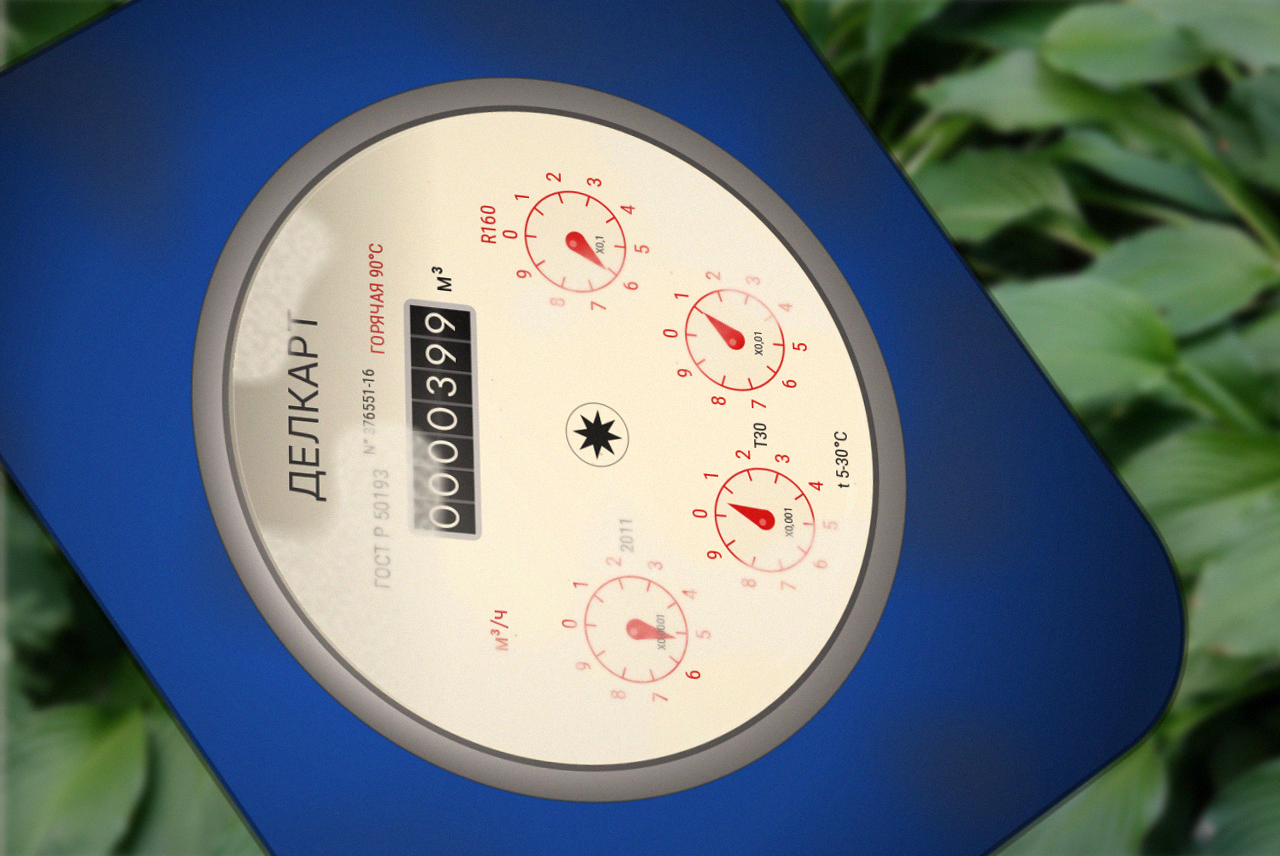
399.6105
